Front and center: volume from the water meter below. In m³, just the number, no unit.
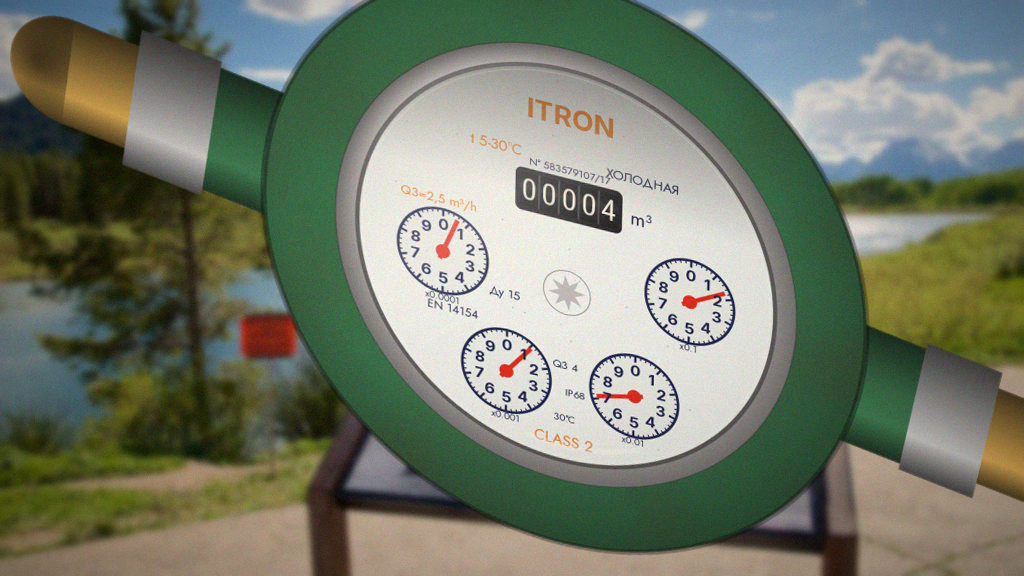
4.1710
